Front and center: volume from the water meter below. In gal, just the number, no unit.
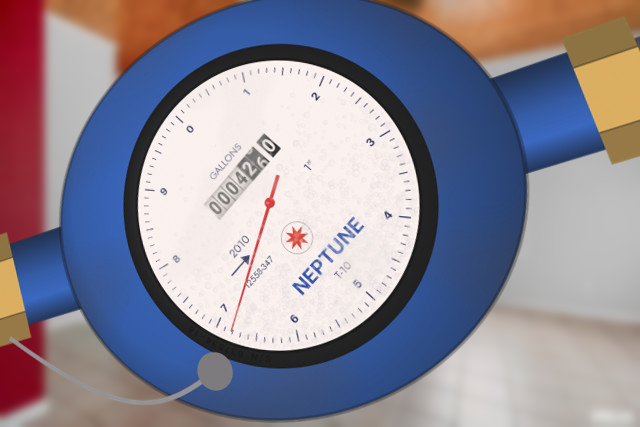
4256.8
